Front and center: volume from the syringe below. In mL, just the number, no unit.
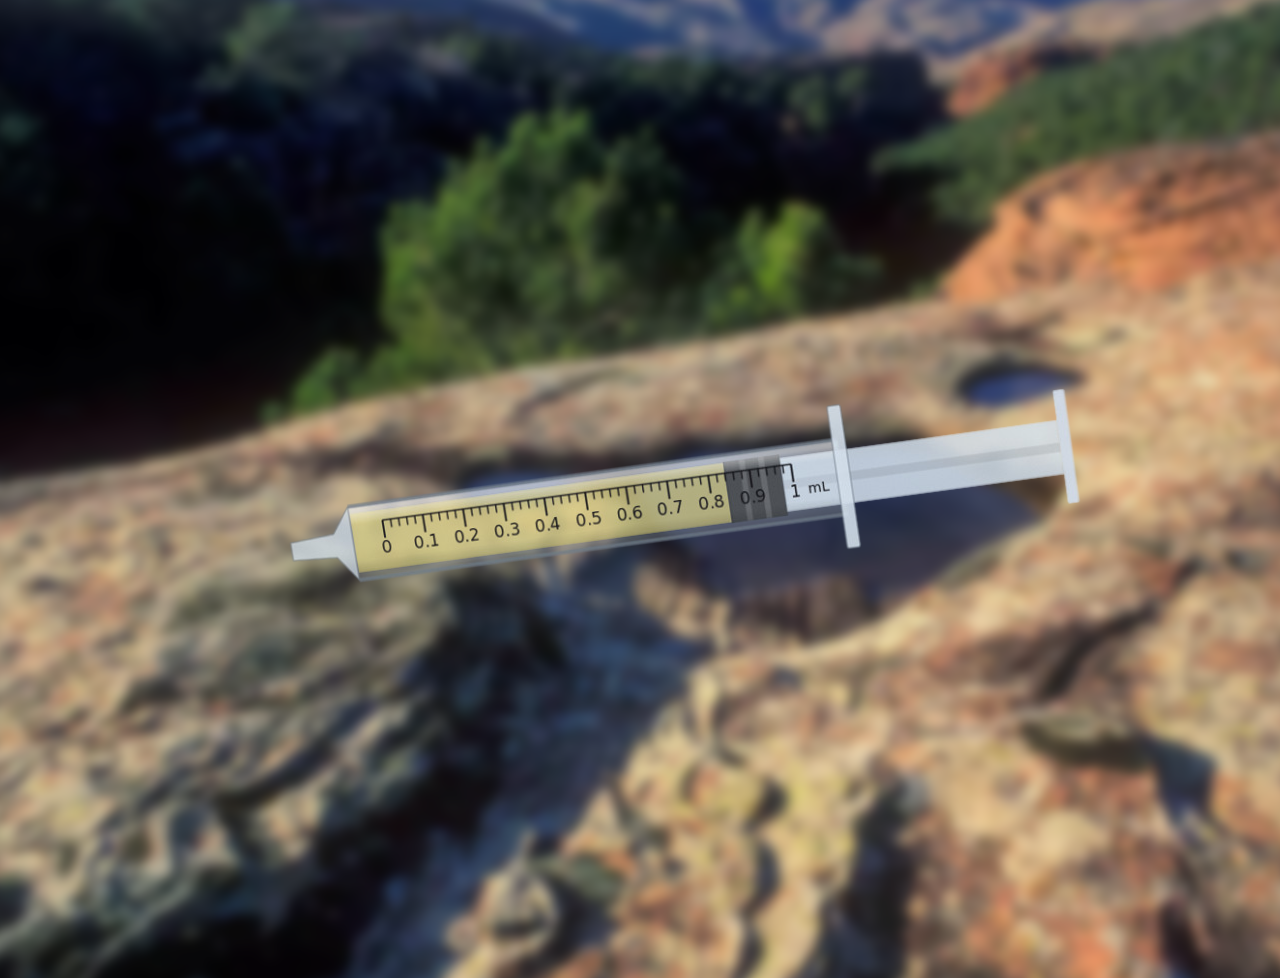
0.84
